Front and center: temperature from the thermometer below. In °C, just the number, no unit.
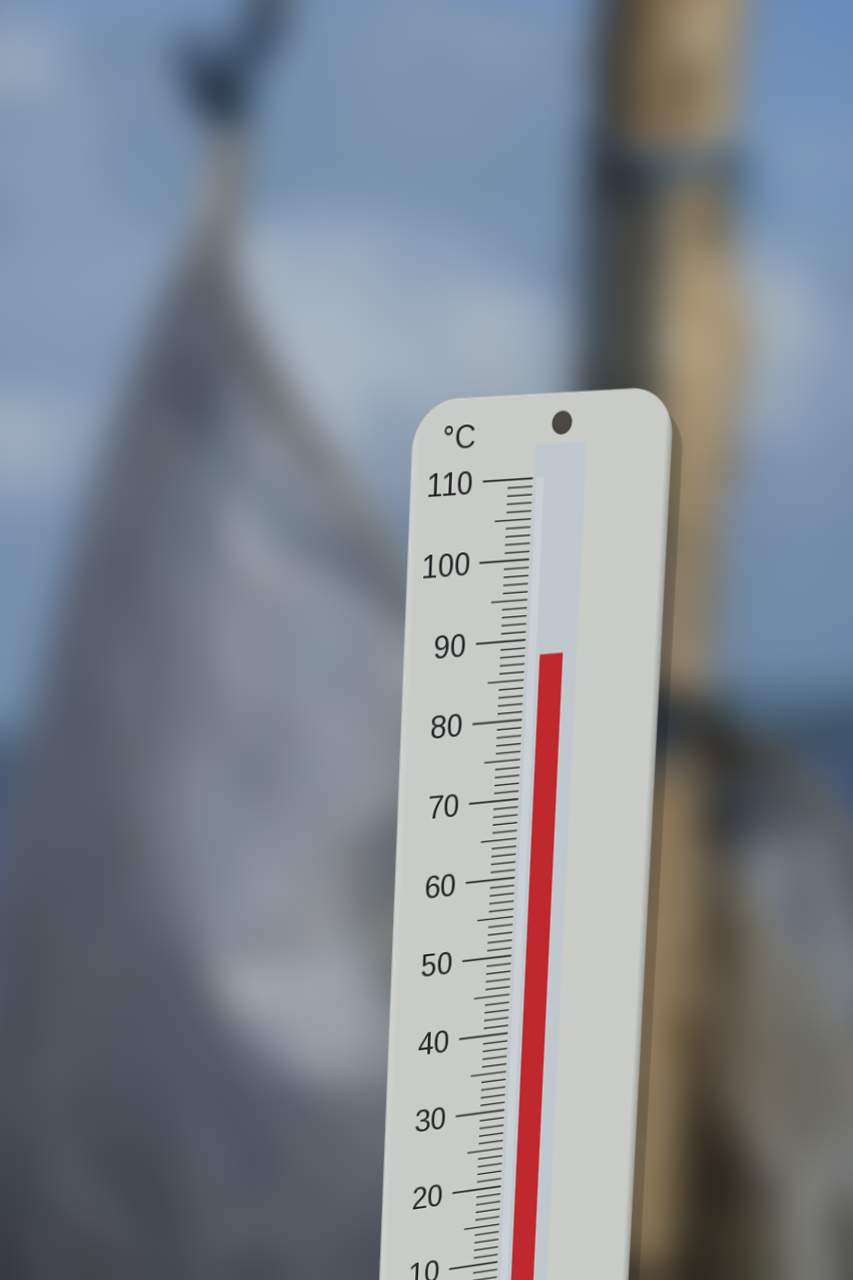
88
